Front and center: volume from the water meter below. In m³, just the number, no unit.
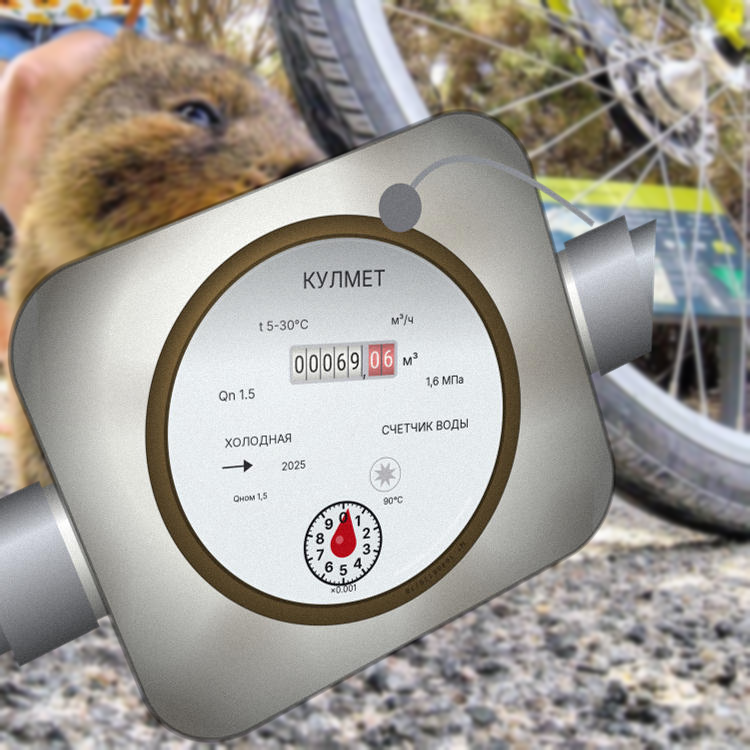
69.060
